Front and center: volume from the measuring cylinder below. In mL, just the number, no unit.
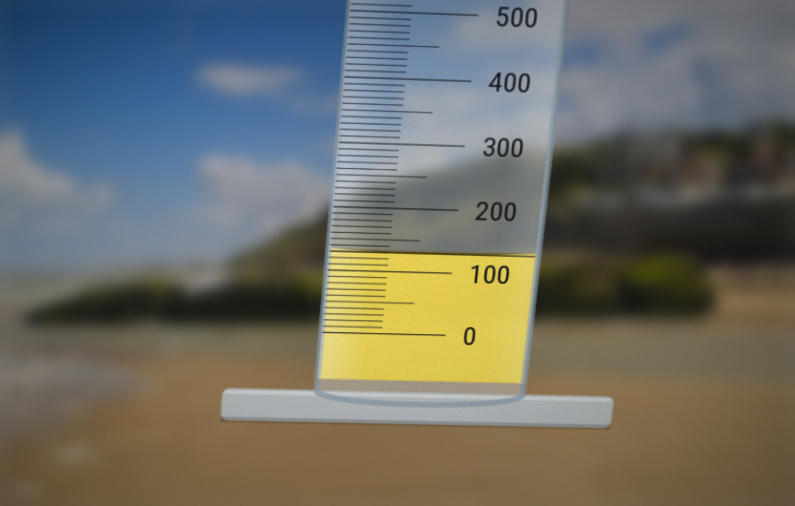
130
